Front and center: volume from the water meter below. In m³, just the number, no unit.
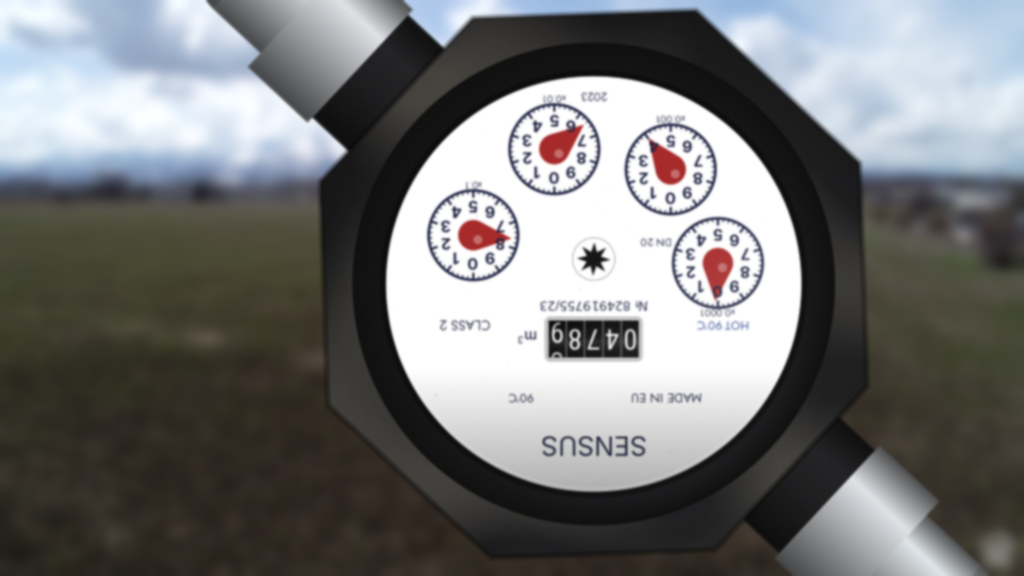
4788.7640
